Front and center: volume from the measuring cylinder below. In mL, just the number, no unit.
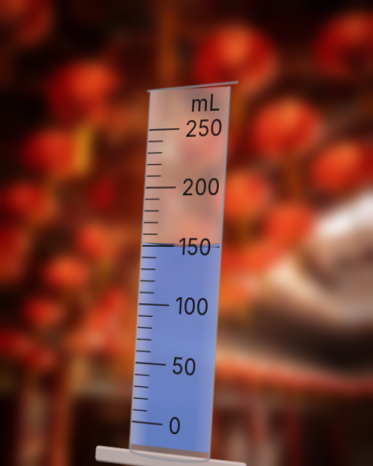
150
